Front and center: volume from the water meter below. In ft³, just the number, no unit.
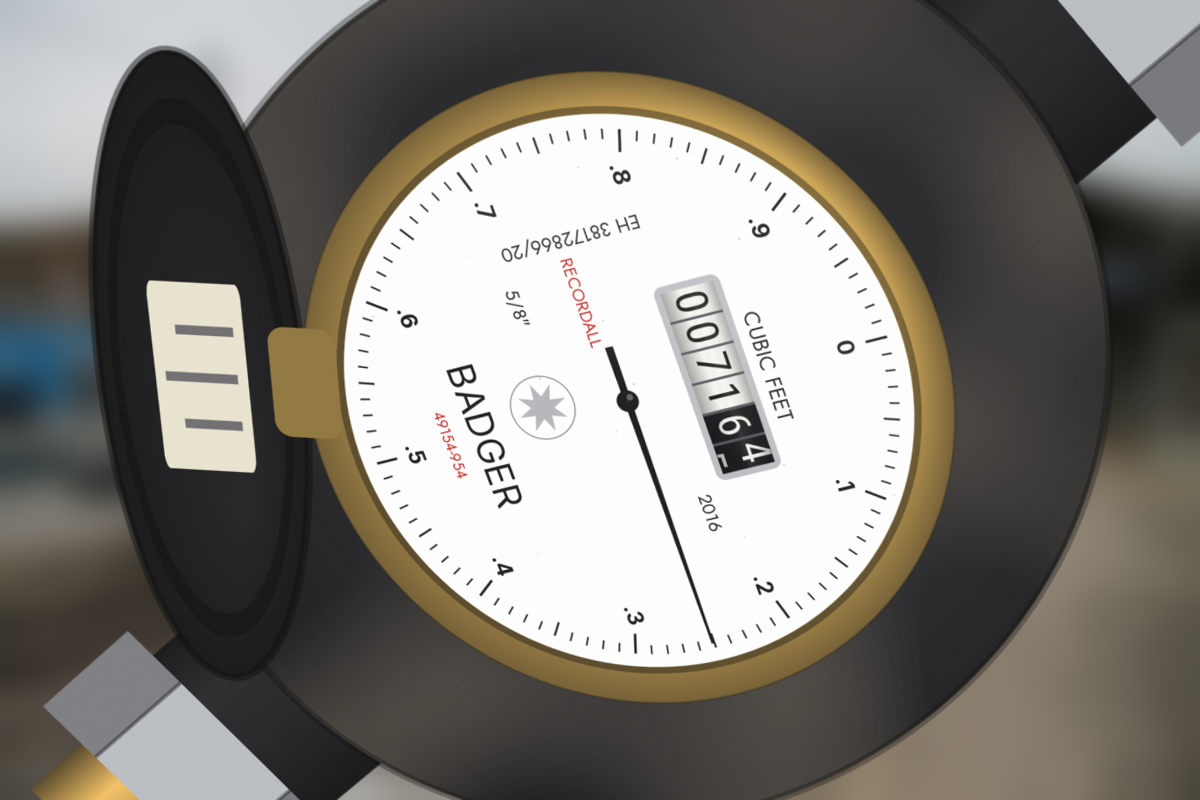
7164.25
